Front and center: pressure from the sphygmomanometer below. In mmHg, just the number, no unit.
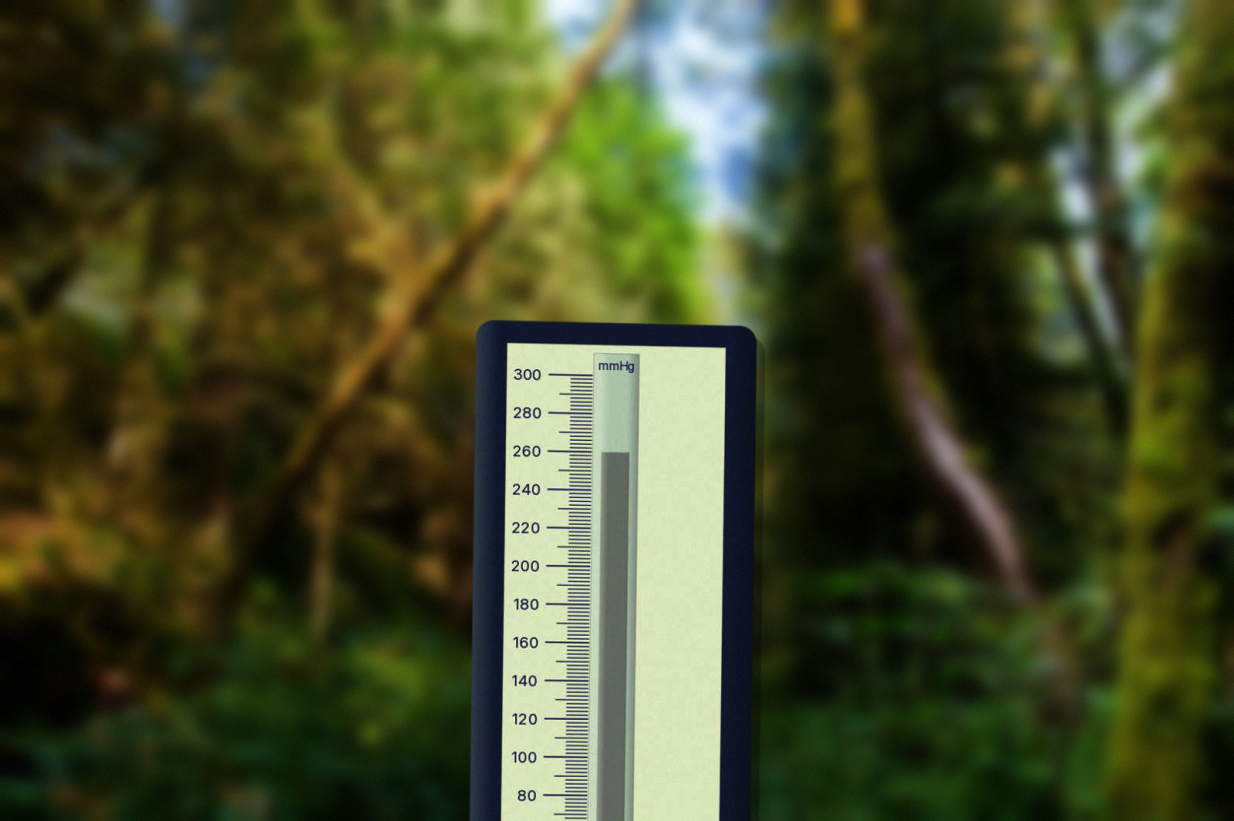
260
